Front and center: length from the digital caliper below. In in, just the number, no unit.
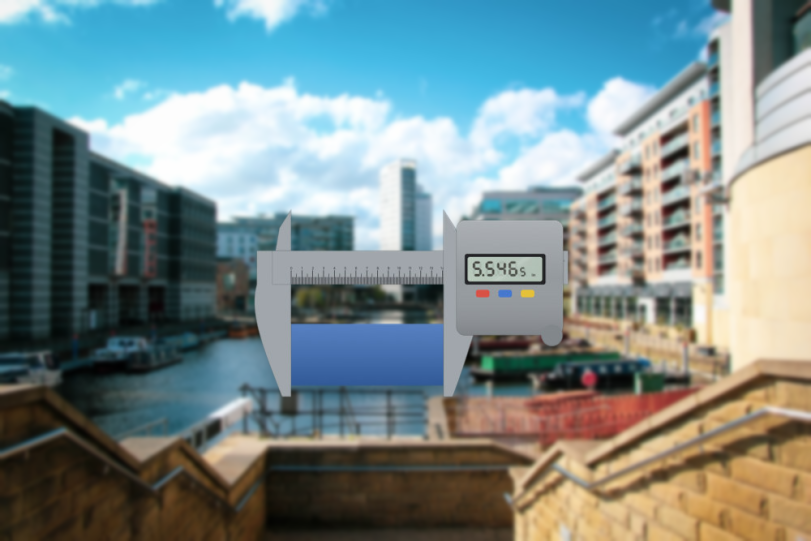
5.5465
